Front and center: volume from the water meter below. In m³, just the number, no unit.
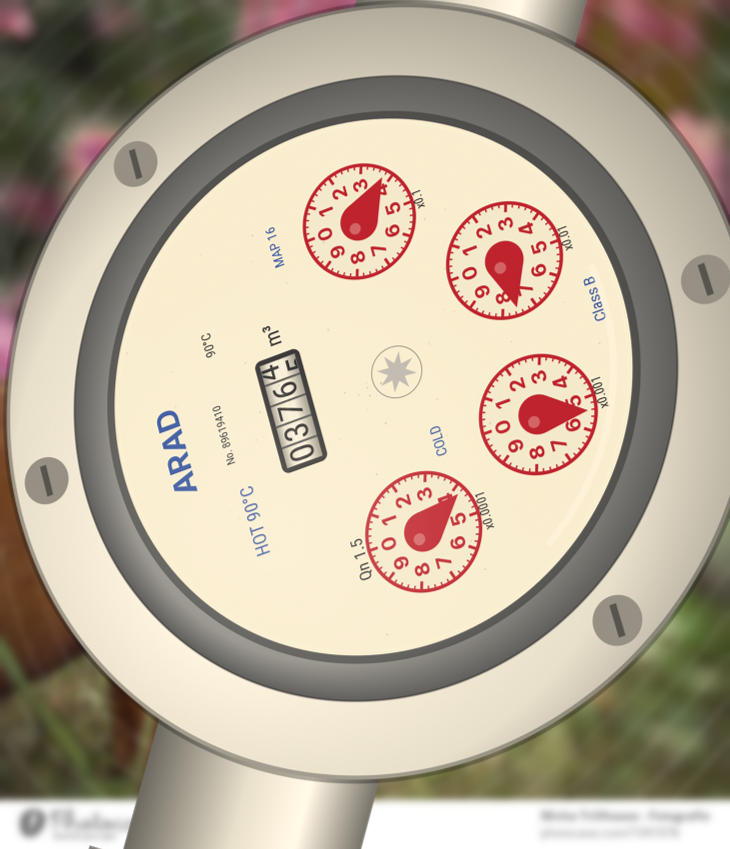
3764.3754
